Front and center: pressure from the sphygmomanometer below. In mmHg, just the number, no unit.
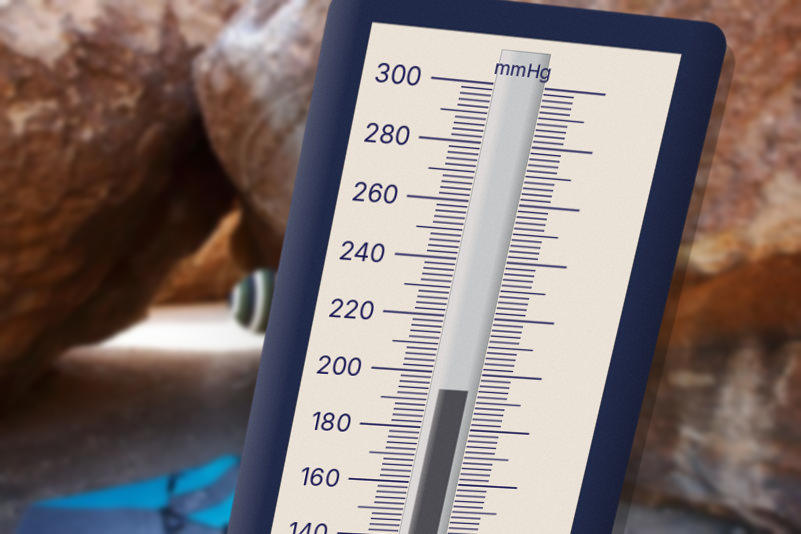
194
